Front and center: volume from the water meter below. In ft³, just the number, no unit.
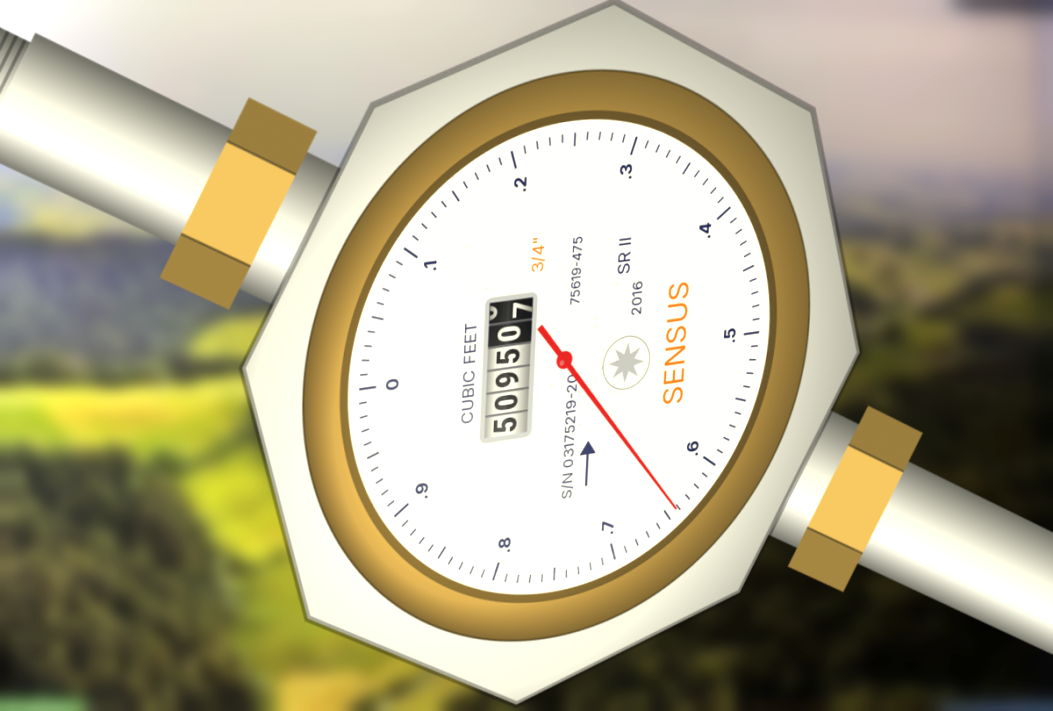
509506.64
